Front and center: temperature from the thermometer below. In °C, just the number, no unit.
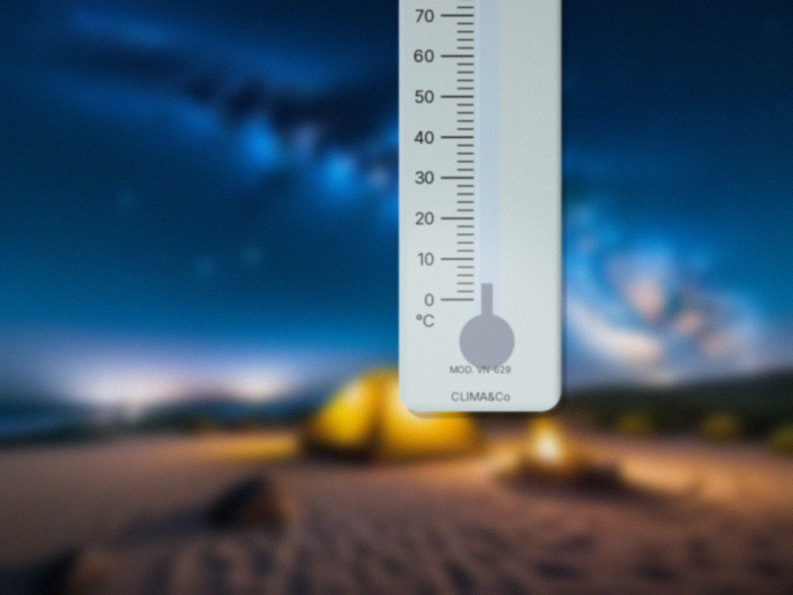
4
